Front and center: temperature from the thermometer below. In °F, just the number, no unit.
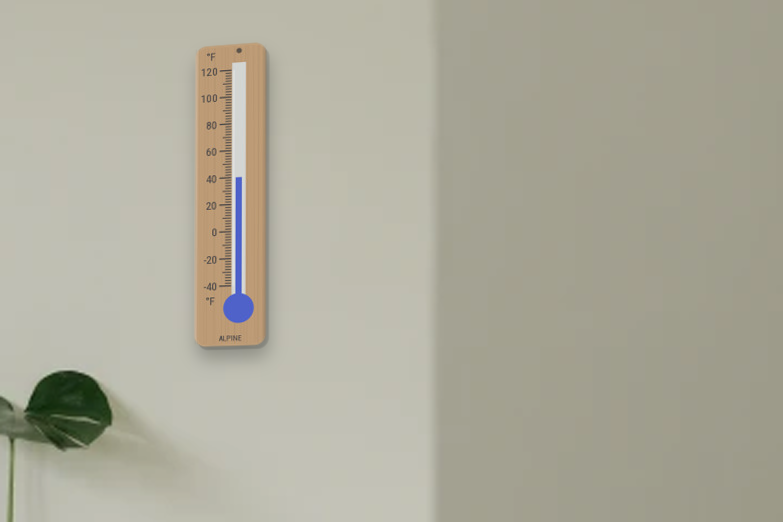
40
